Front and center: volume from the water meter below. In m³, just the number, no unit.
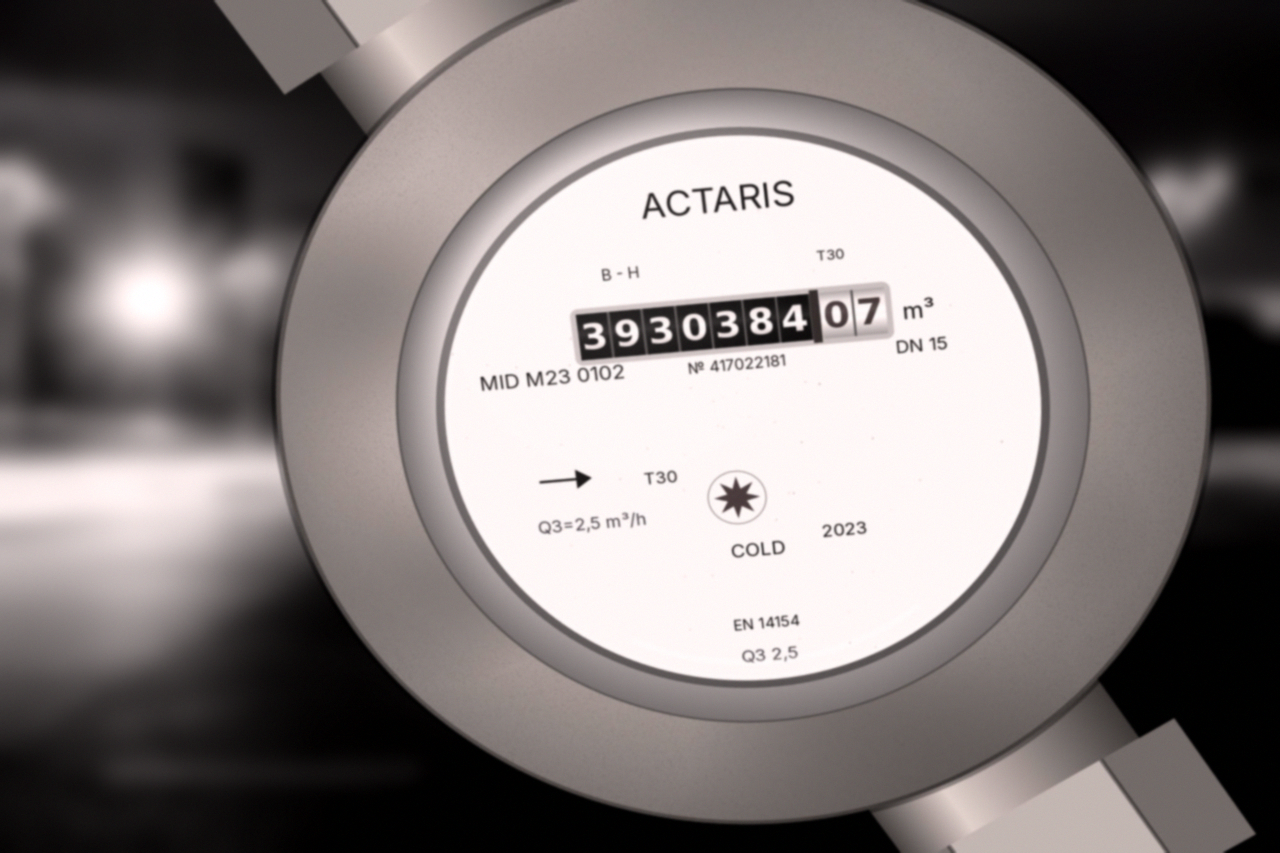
3930384.07
